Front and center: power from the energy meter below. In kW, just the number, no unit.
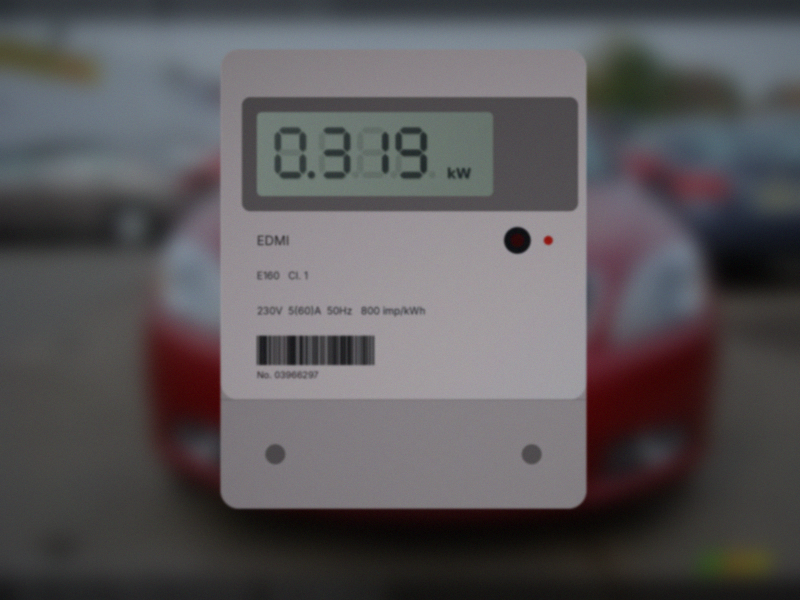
0.319
